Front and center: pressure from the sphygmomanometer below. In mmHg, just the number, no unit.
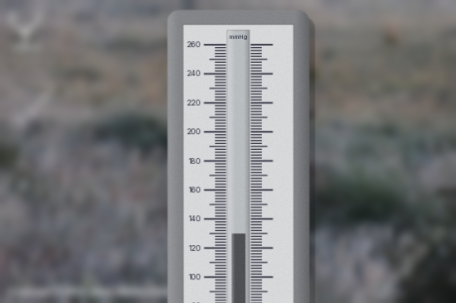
130
